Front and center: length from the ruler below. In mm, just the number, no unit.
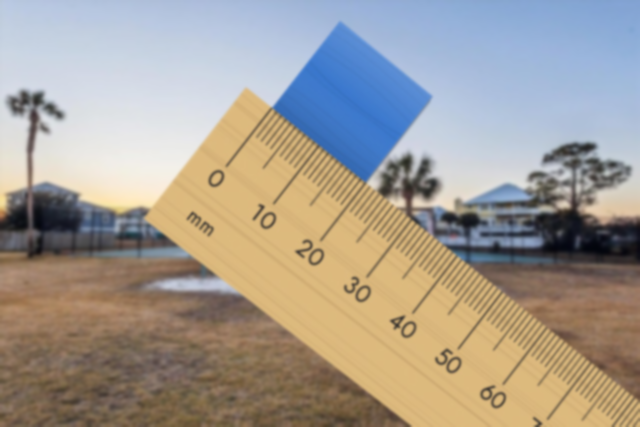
20
